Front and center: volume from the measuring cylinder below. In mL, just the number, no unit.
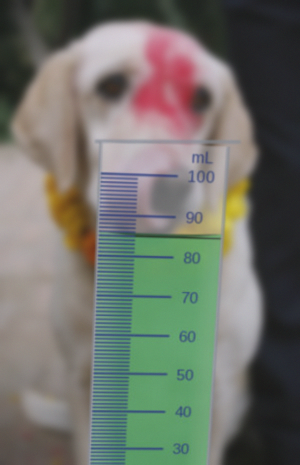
85
